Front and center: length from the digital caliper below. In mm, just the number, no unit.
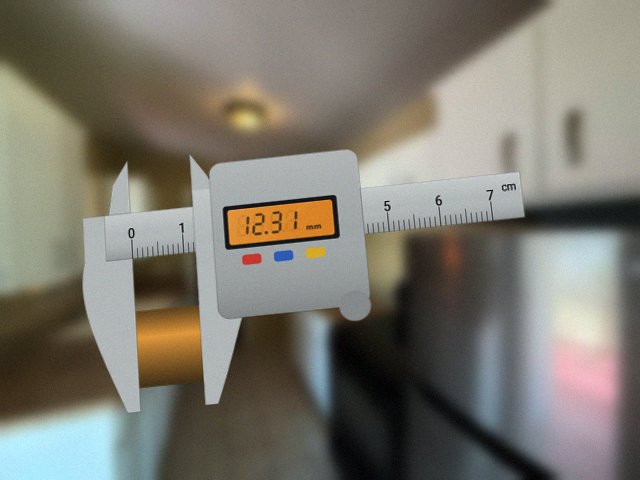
12.31
